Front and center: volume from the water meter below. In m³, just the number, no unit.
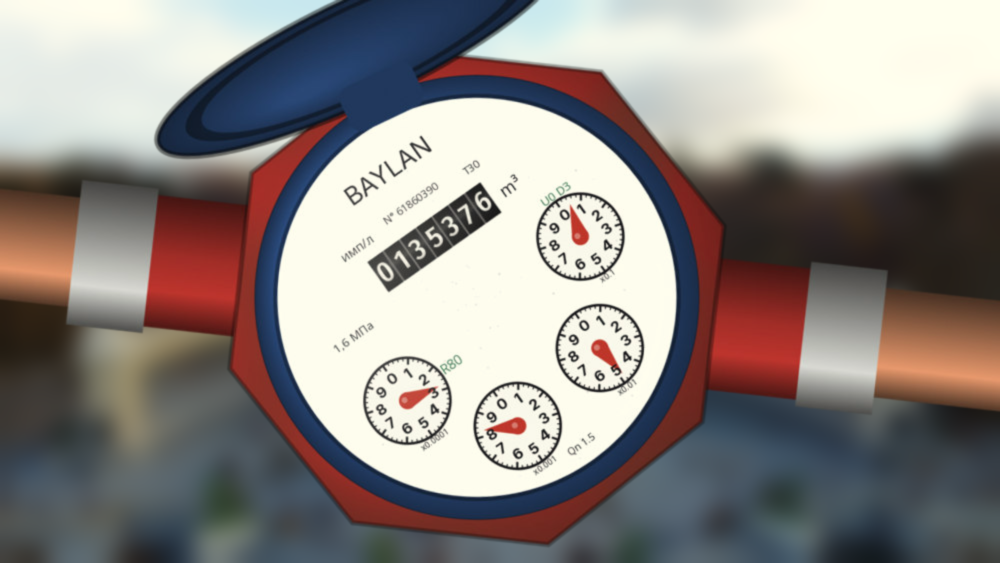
135376.0482
